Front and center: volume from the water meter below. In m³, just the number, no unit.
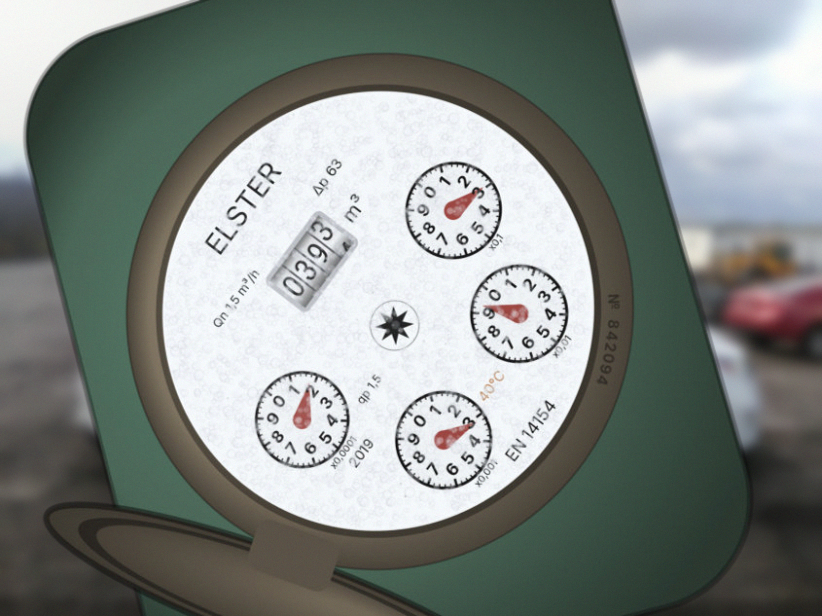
393.2931
